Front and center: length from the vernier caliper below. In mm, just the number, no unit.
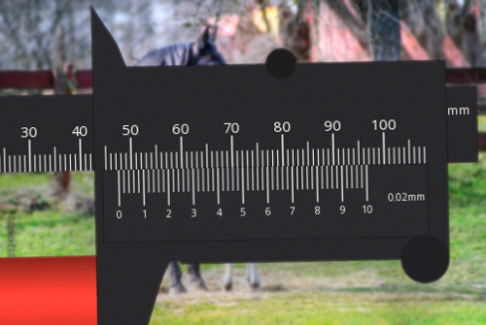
47.5
